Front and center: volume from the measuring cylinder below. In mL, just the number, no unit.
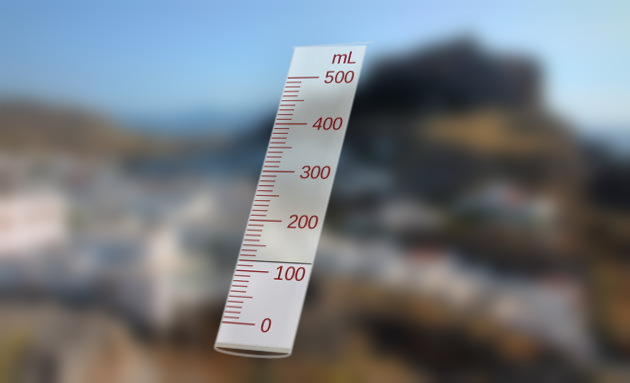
120
